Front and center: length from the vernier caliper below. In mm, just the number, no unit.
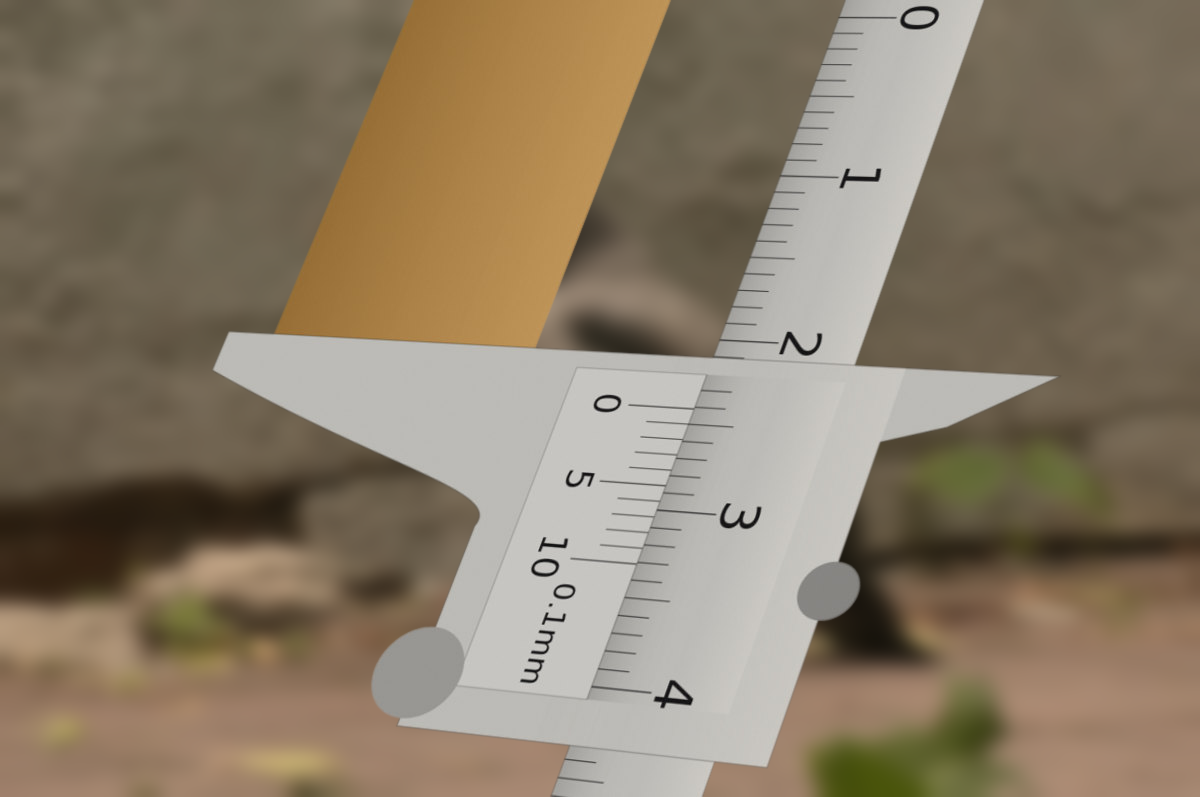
24.1
